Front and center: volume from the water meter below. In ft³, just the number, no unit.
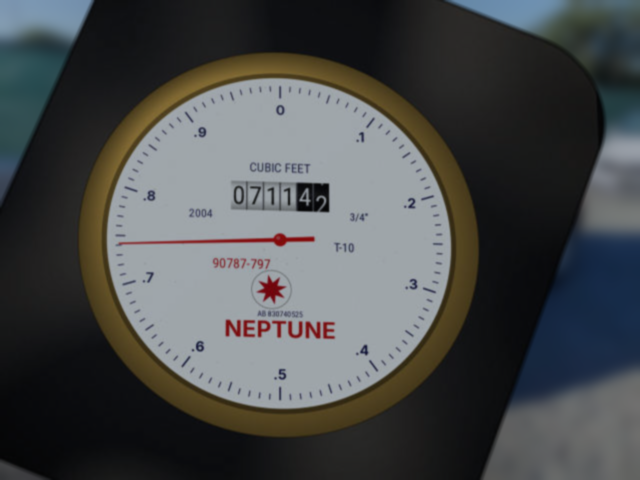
71141.74
